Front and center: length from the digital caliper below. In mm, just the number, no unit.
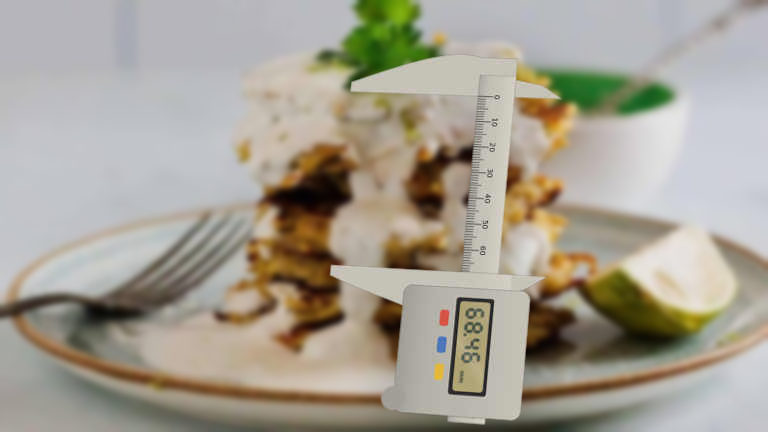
68.46
